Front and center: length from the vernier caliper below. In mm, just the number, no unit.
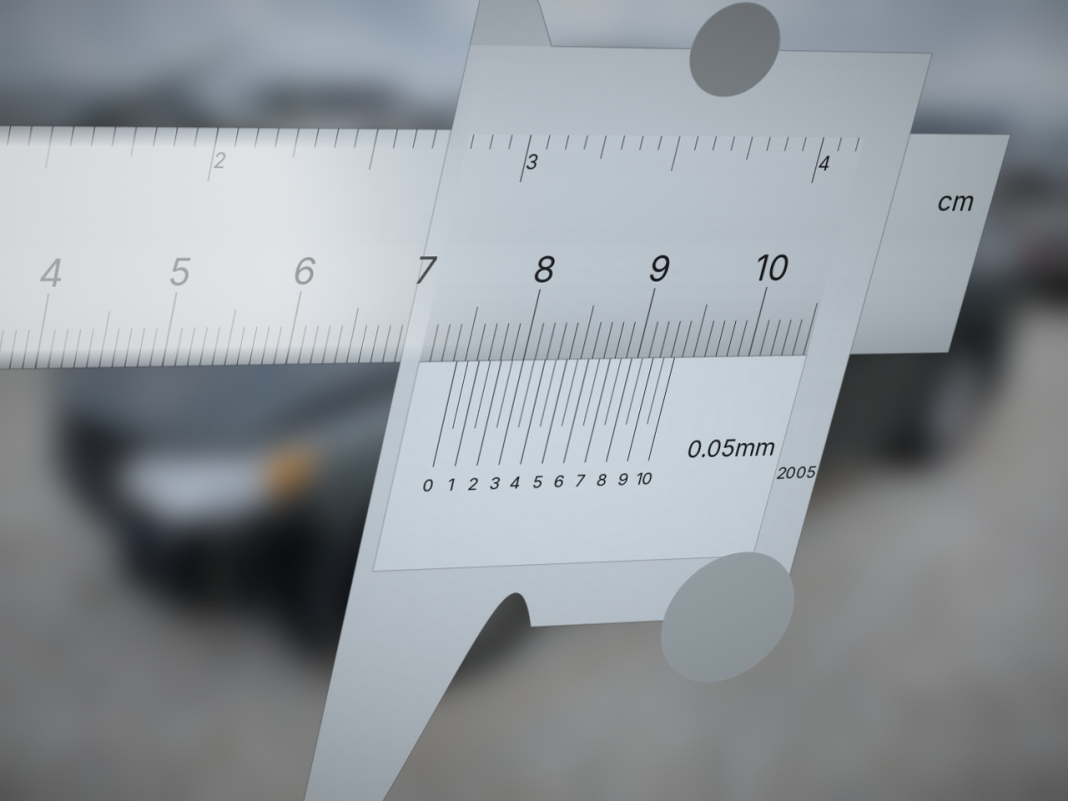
74.3
